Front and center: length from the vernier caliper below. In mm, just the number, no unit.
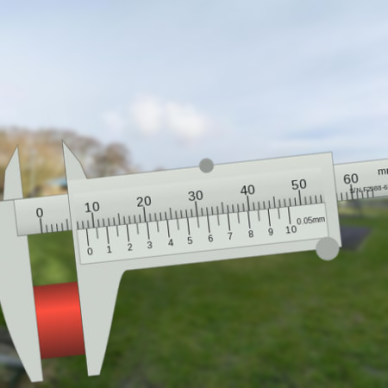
8.6
